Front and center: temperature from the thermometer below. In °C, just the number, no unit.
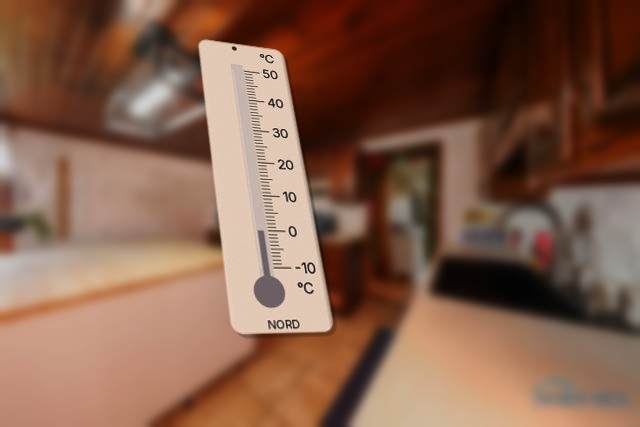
0
